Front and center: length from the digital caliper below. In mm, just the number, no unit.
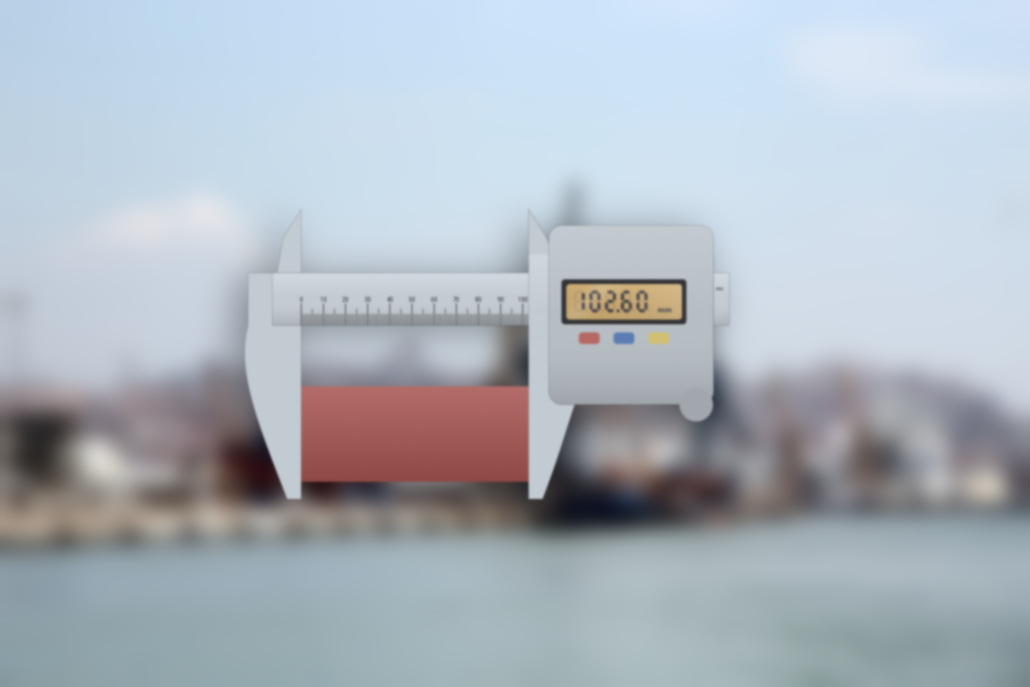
102.60
